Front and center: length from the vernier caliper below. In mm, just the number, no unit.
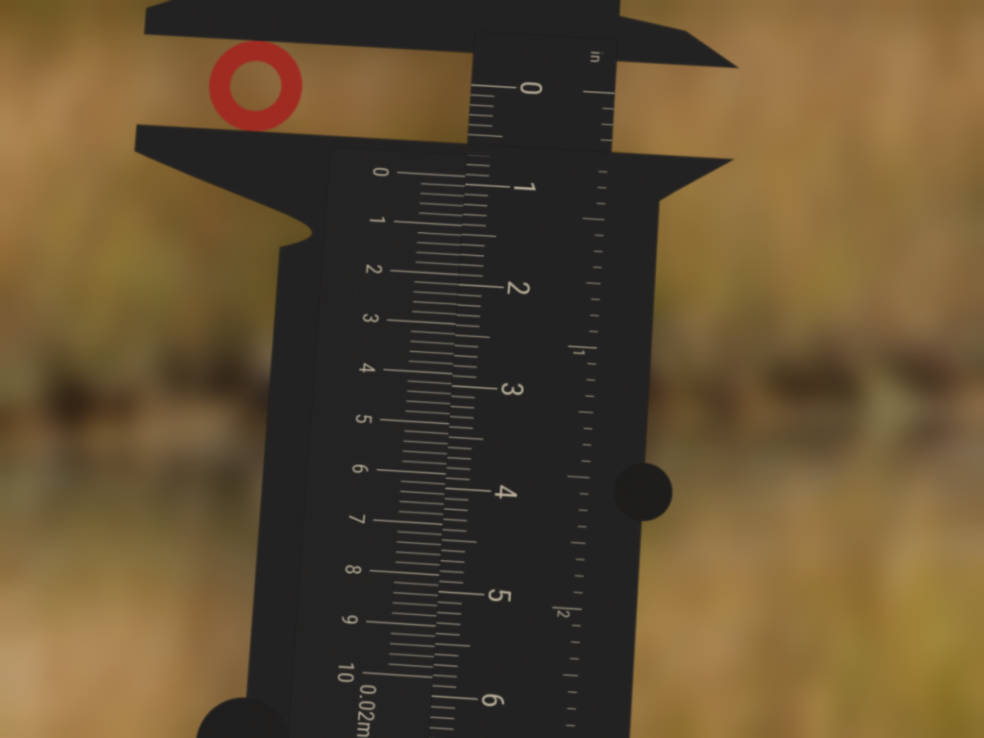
9.2
